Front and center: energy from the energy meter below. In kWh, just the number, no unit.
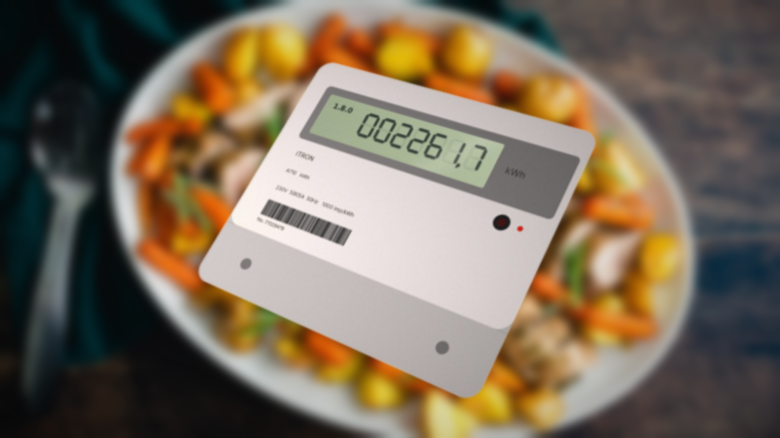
2261.7
